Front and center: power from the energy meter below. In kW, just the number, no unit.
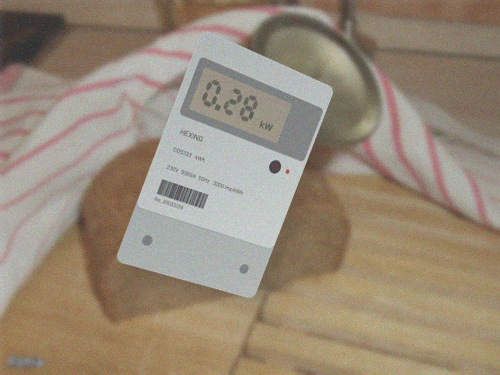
0.28
